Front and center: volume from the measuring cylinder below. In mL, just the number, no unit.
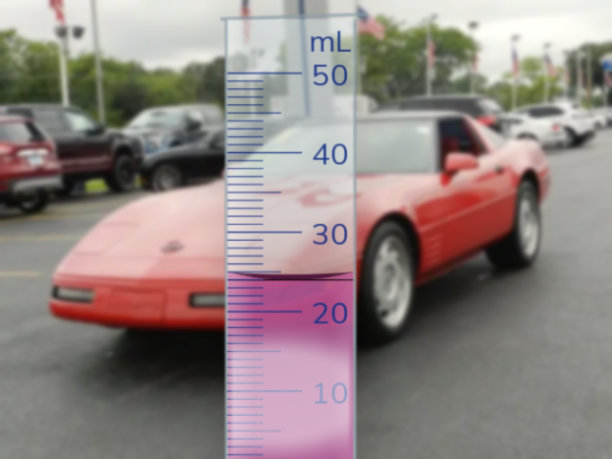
24
